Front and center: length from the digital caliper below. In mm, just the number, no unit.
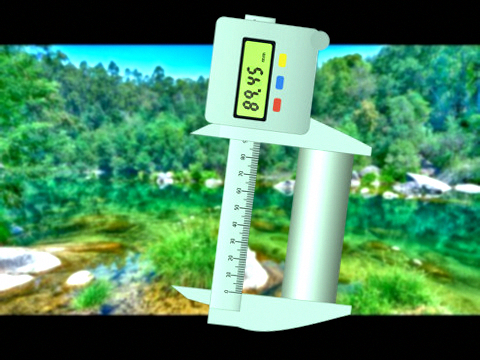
89.45
